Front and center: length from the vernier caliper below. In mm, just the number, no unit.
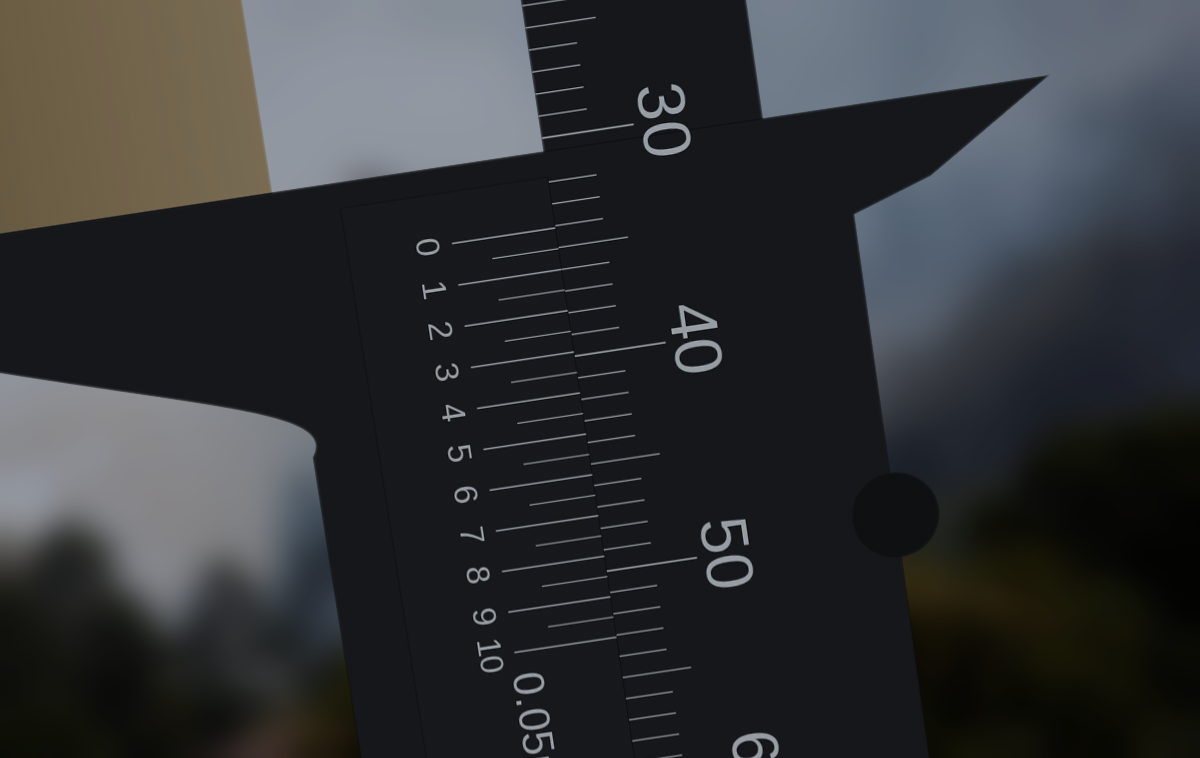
34.1
